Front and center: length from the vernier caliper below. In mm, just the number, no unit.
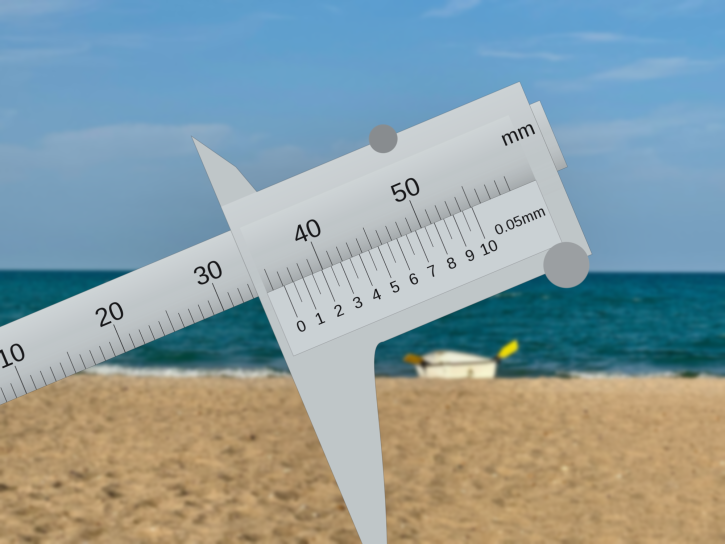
36.1
